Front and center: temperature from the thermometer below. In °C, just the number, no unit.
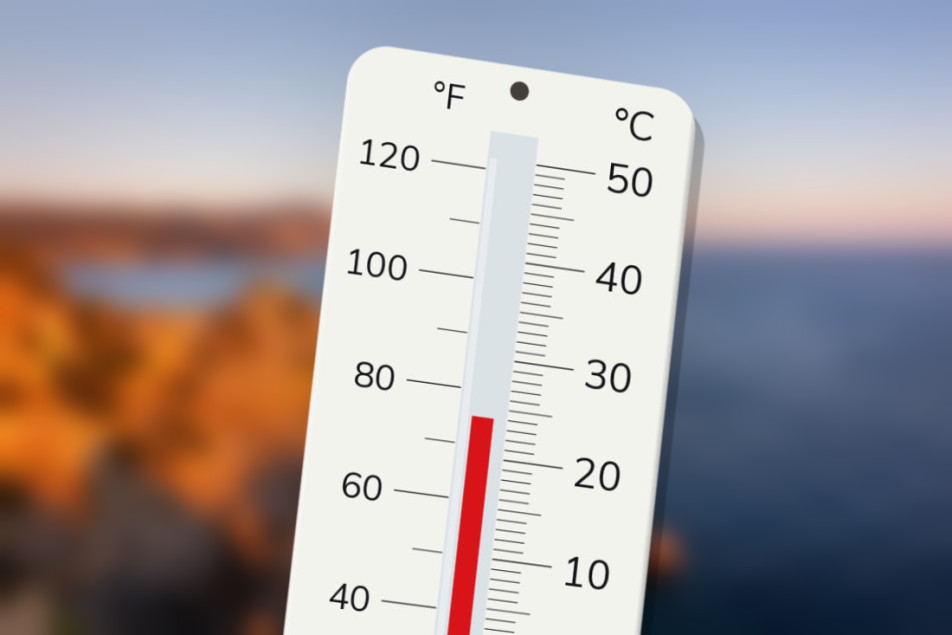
24
